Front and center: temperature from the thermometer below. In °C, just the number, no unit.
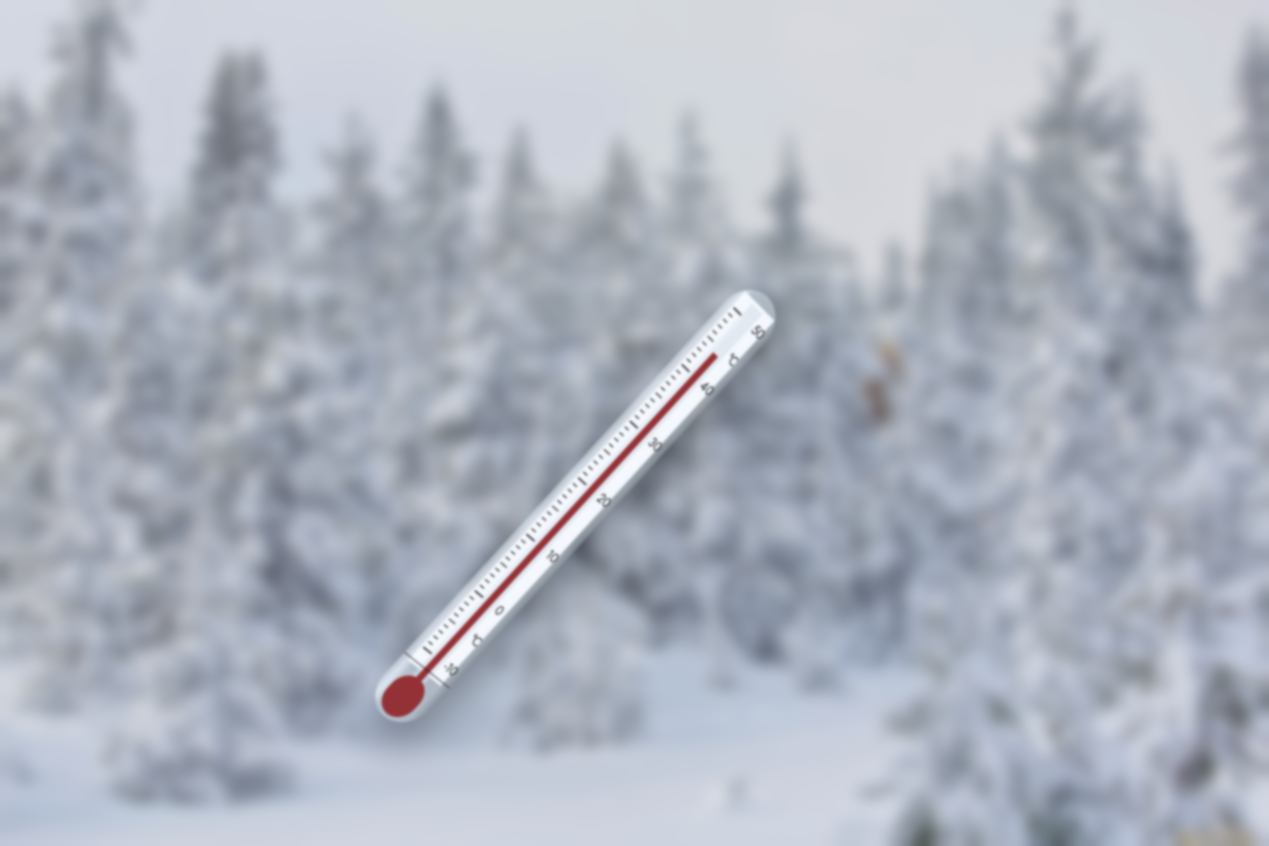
44
